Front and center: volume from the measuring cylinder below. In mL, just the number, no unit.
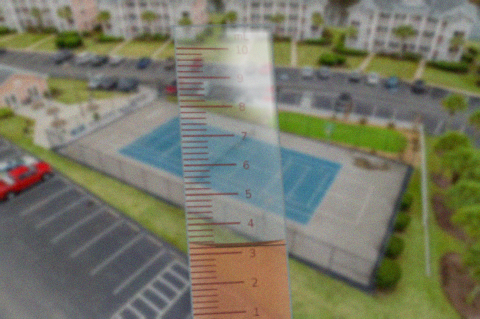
3.2
